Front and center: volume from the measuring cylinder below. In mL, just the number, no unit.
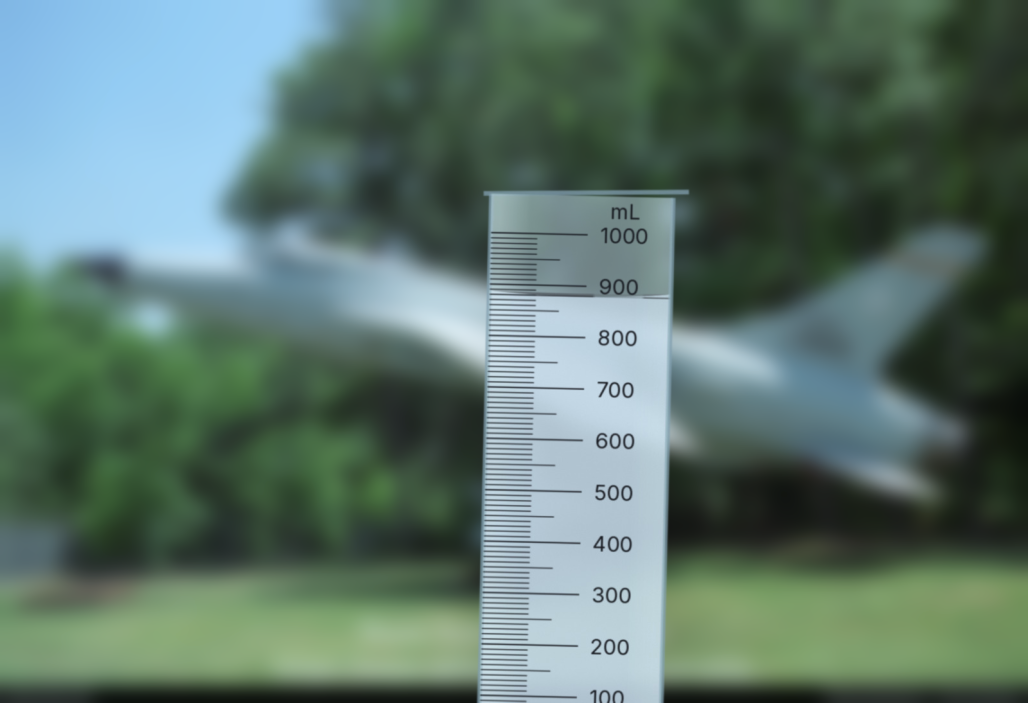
880
